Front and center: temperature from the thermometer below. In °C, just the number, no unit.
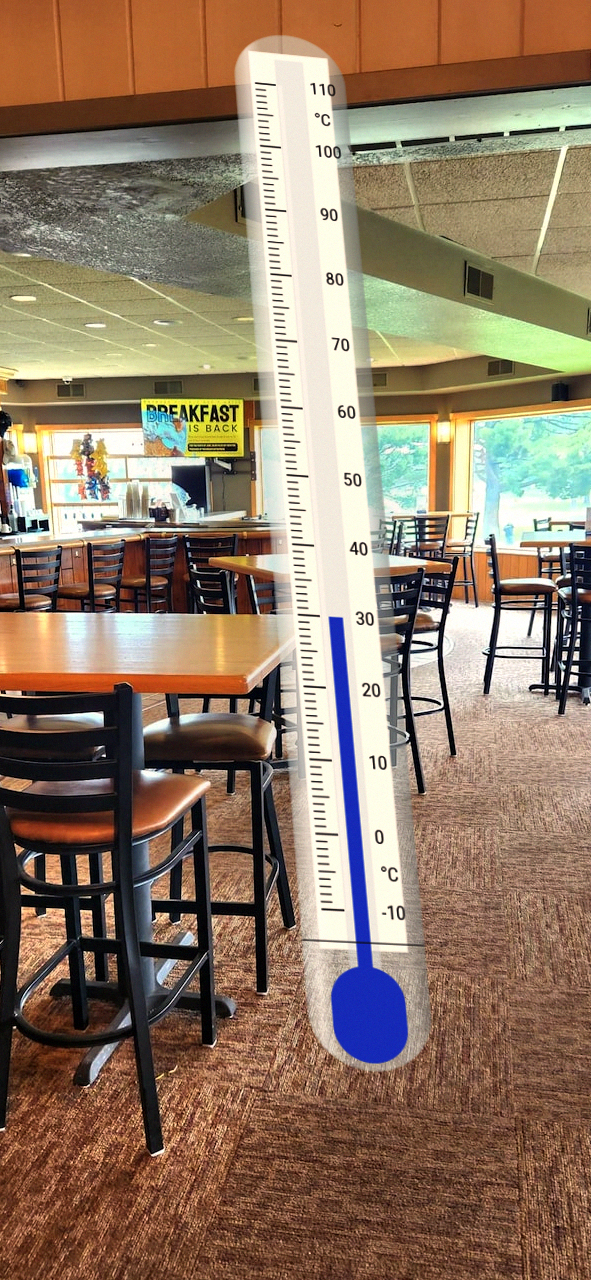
30
